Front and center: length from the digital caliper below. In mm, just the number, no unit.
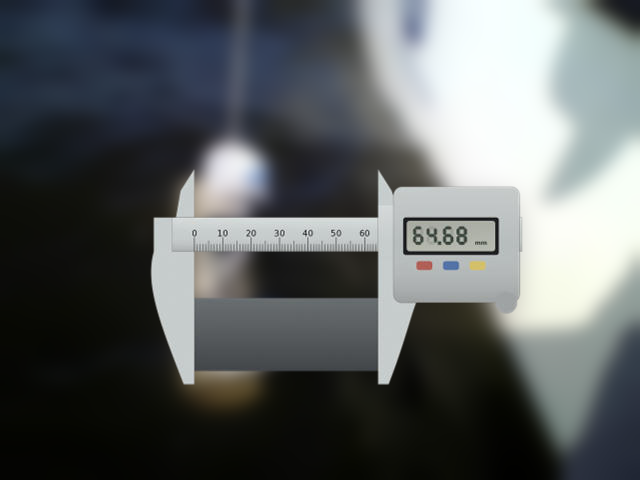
64.68
